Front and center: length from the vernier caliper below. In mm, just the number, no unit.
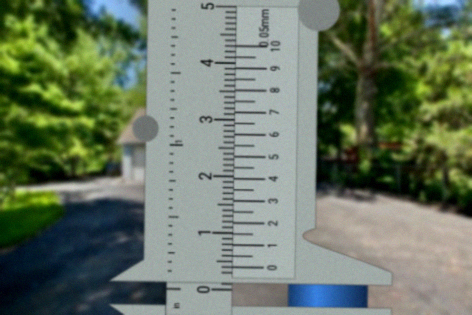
4.0
